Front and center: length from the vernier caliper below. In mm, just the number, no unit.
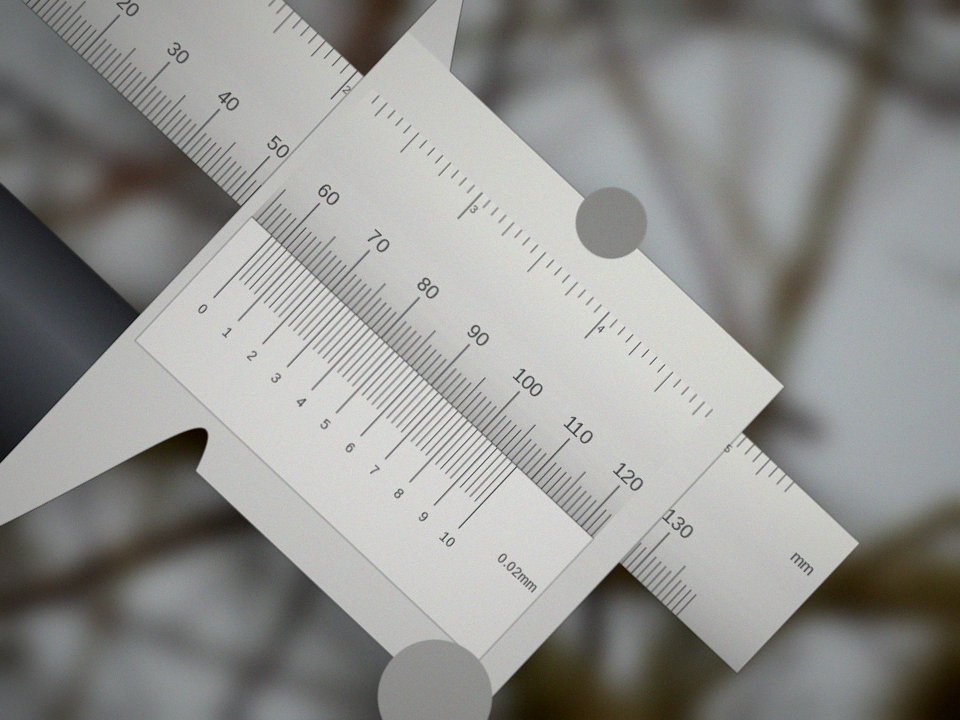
58.2
